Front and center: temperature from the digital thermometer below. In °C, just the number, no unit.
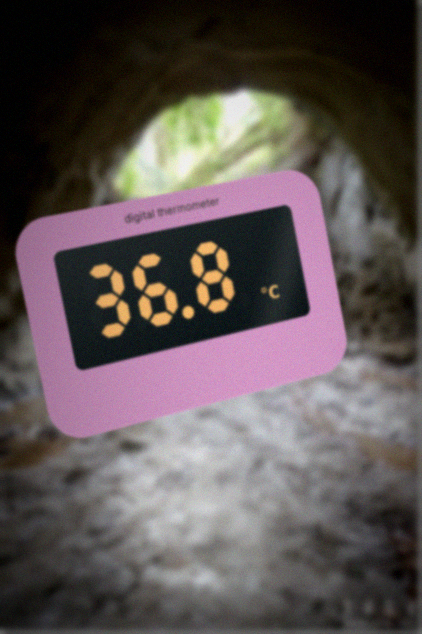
36.8
